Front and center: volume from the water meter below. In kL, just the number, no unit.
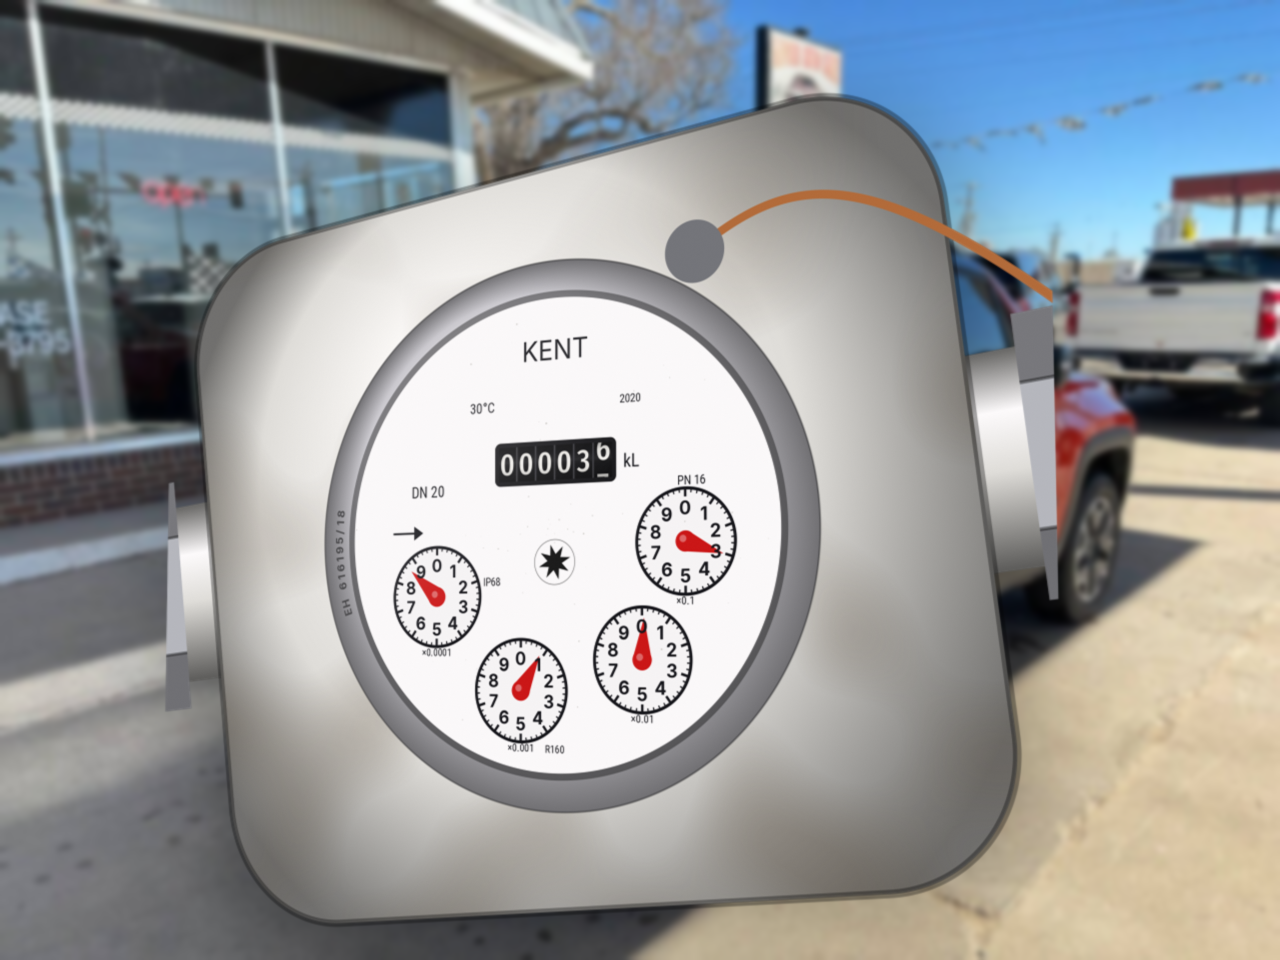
36.3008
